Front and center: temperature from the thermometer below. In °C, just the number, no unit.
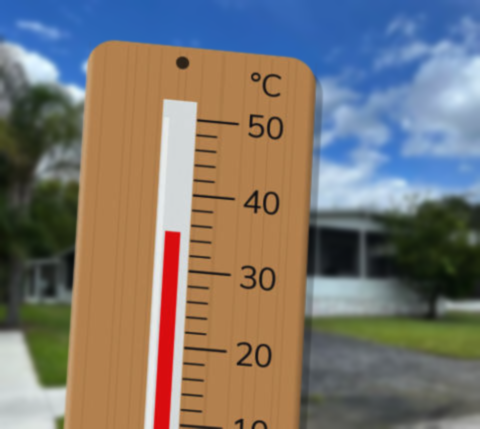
35
